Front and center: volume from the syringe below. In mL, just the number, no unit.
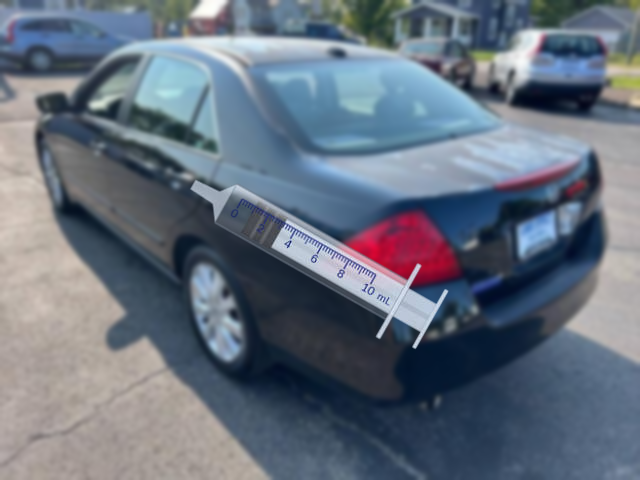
1
